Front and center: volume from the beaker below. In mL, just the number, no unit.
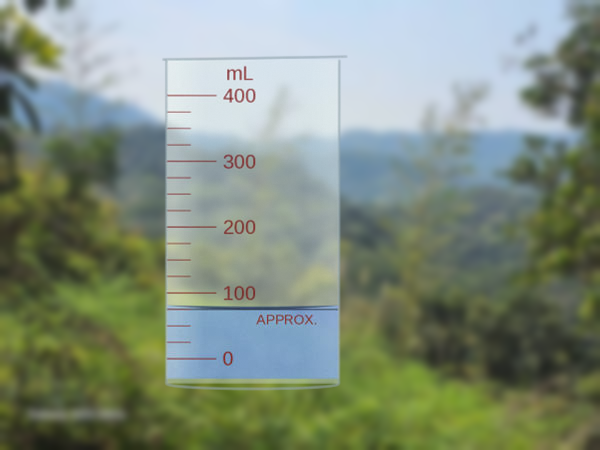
75
